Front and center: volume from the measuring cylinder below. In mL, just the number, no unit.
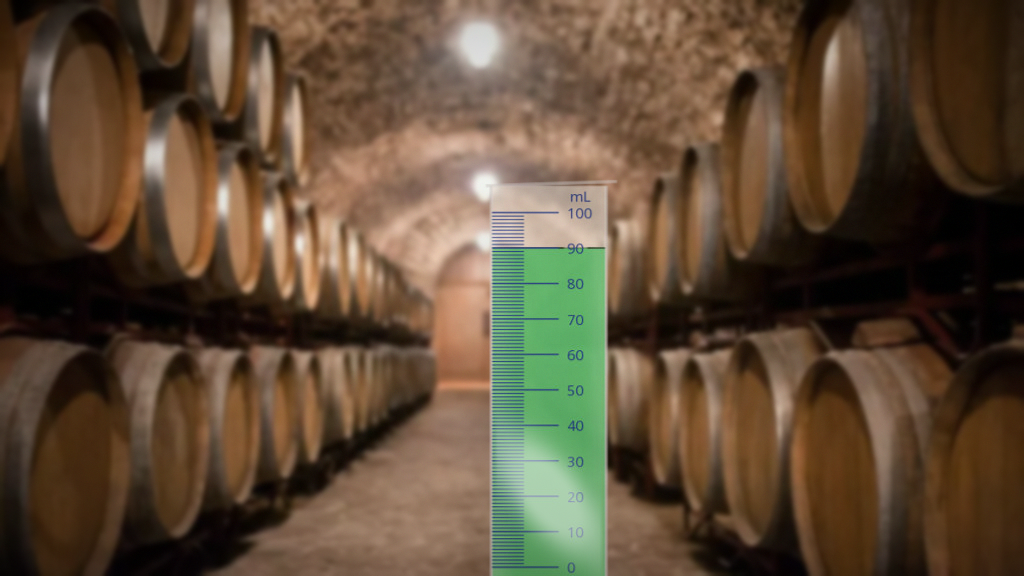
90
